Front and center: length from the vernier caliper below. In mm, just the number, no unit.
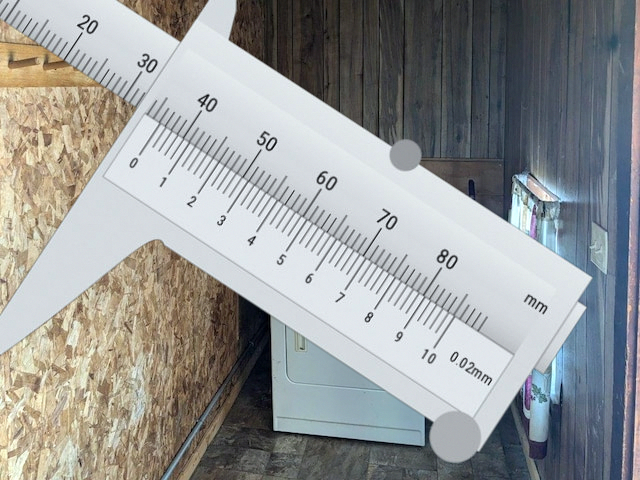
36.2
